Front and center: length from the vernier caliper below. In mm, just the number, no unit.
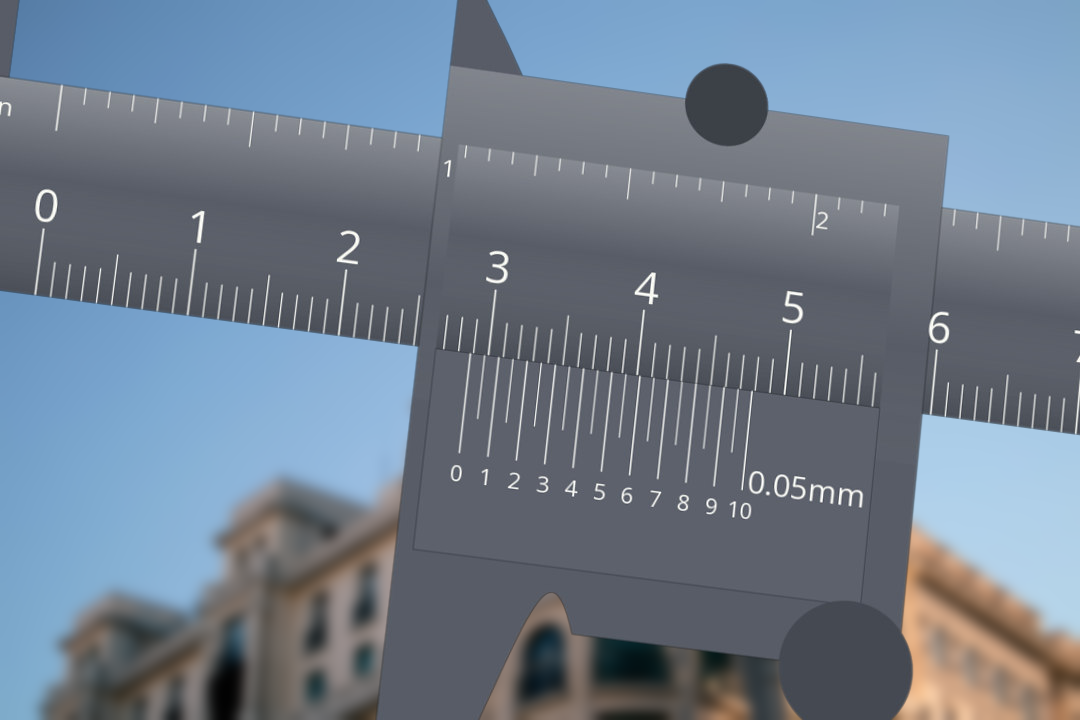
28.8
